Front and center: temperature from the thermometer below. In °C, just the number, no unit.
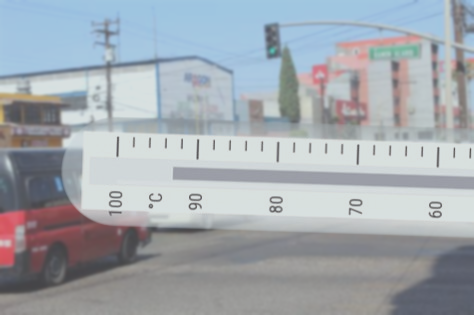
93
